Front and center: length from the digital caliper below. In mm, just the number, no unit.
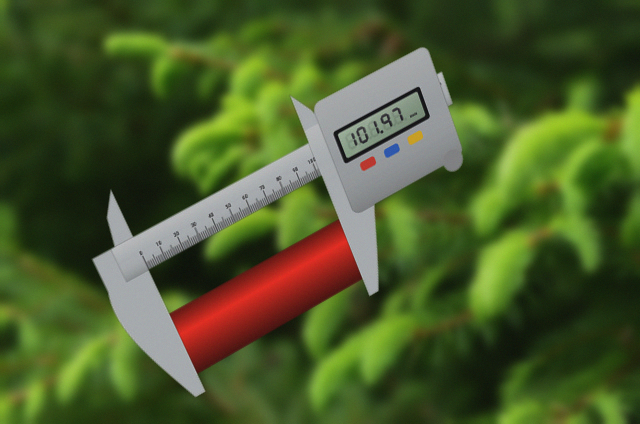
101.97
